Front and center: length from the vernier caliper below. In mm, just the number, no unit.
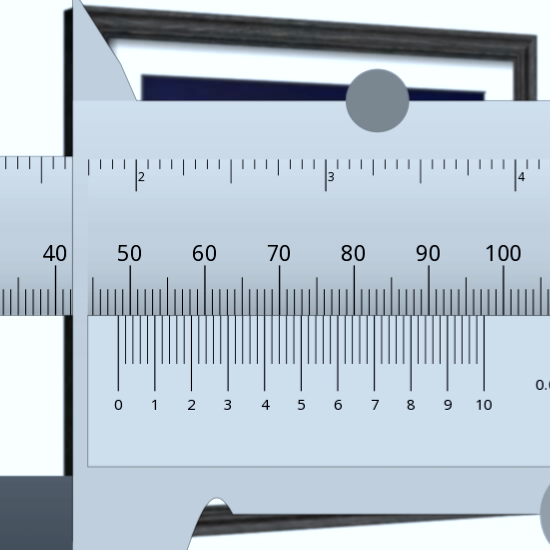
48.4
